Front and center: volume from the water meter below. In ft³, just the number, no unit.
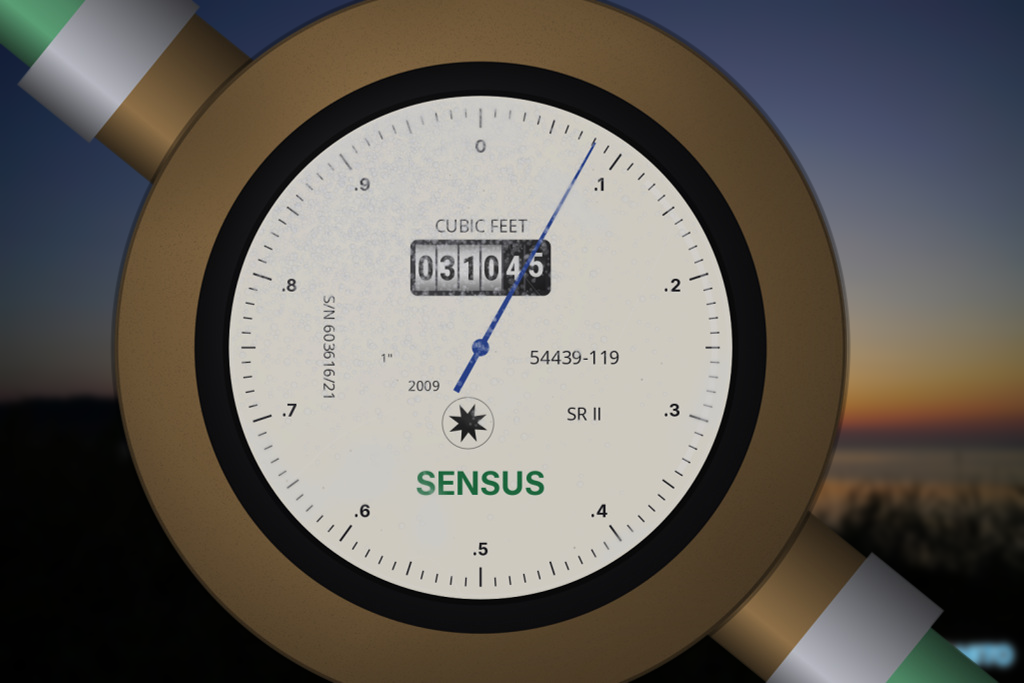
31045.08
